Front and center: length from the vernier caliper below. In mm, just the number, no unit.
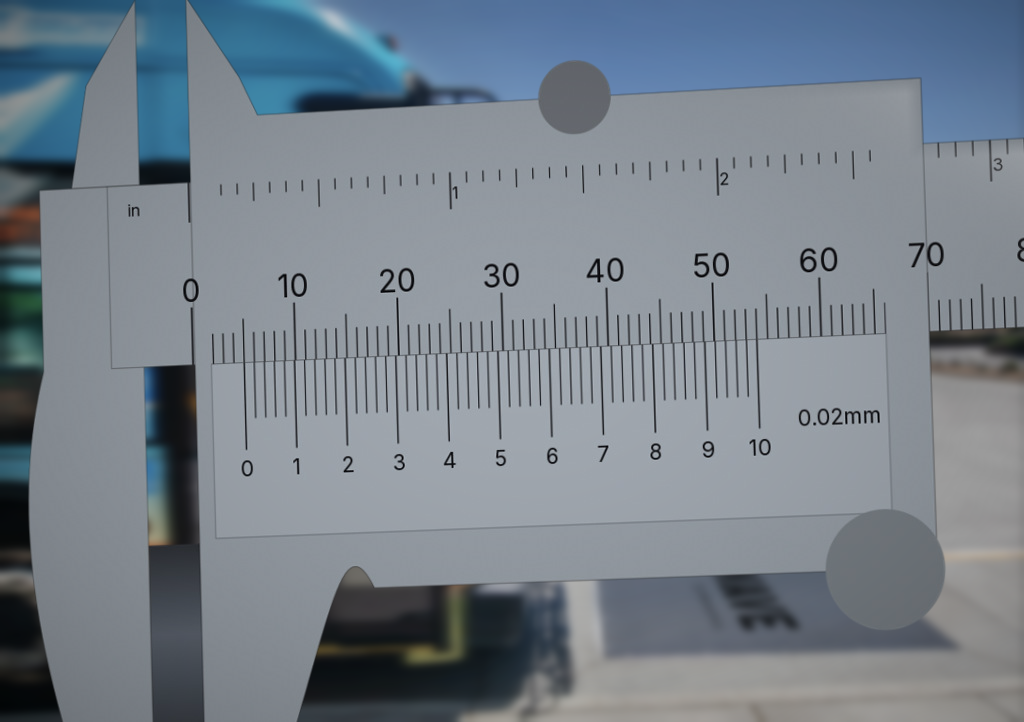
5.0
